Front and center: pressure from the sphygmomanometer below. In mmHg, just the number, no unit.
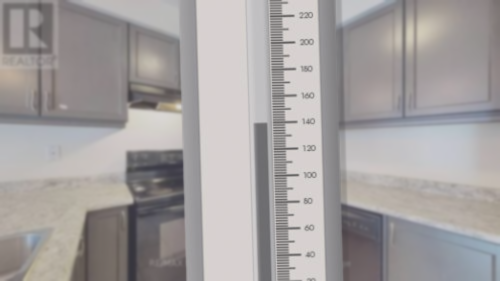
140
